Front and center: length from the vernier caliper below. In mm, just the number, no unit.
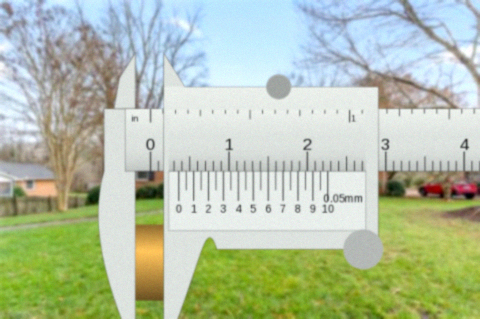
3.6
